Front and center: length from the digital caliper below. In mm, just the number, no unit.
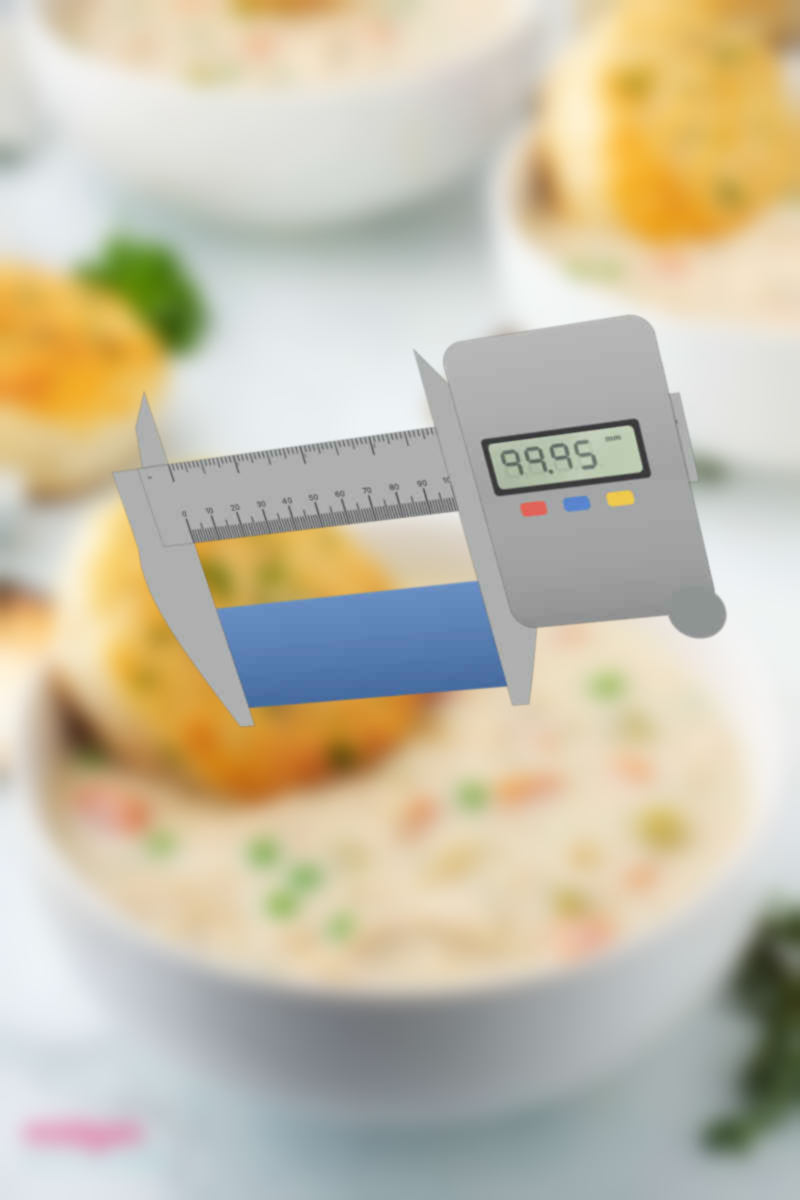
99.95
